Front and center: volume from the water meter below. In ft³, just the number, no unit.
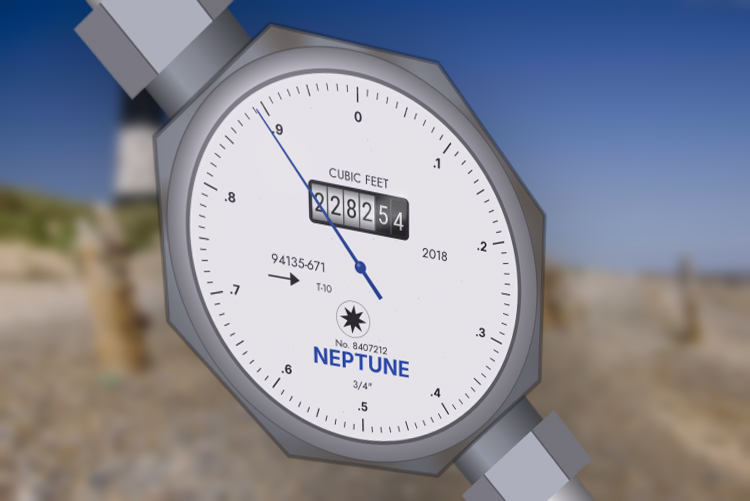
228253.89
